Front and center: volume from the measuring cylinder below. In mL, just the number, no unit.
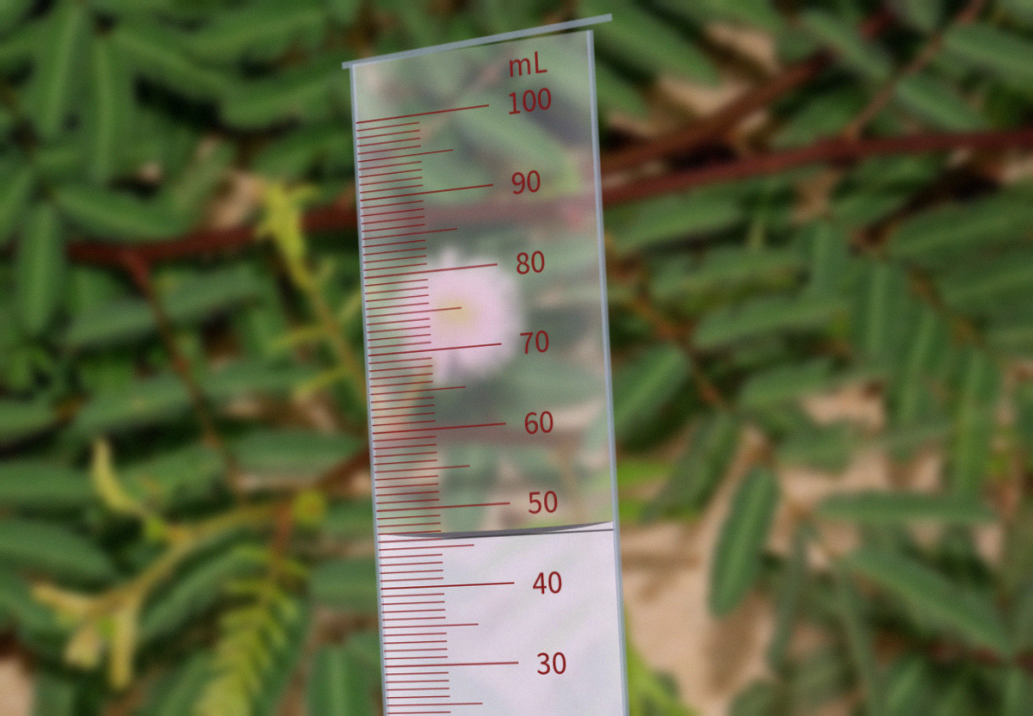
46
